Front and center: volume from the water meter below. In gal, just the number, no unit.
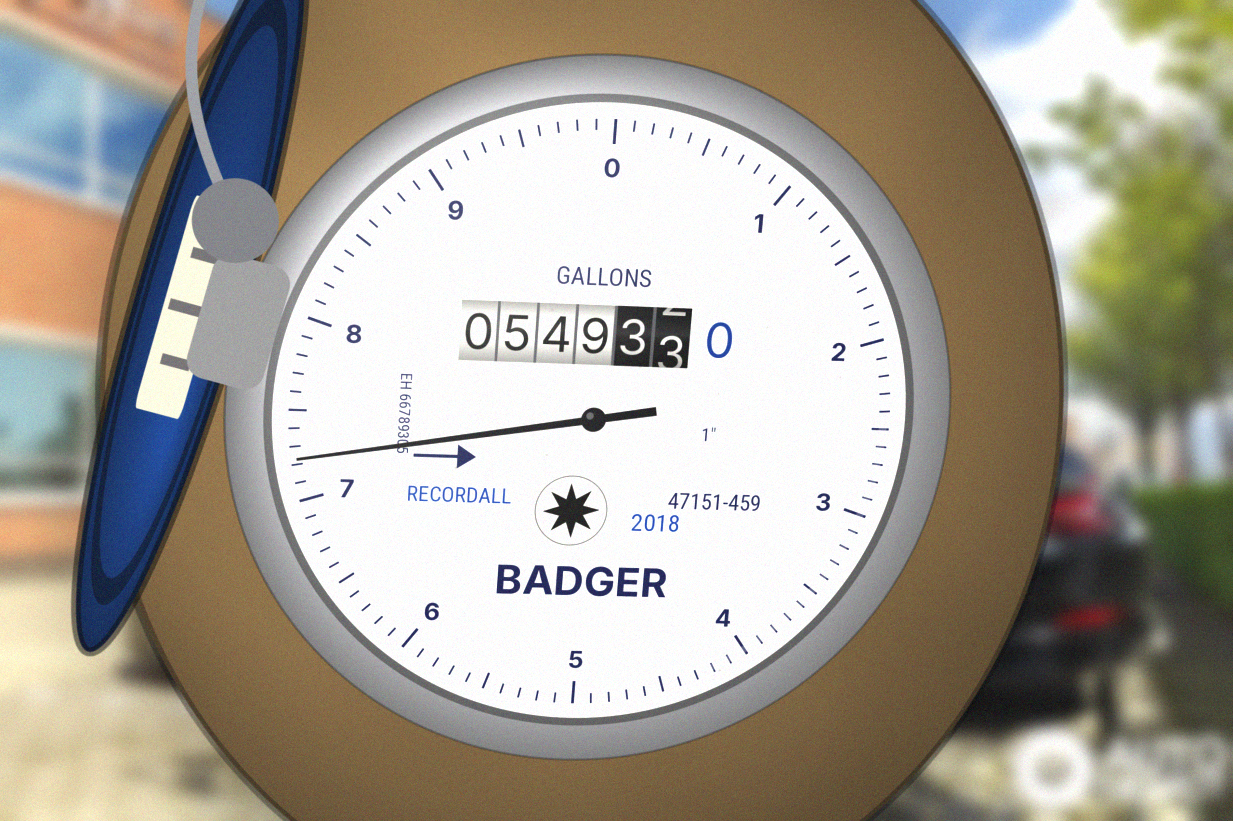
549327.2
